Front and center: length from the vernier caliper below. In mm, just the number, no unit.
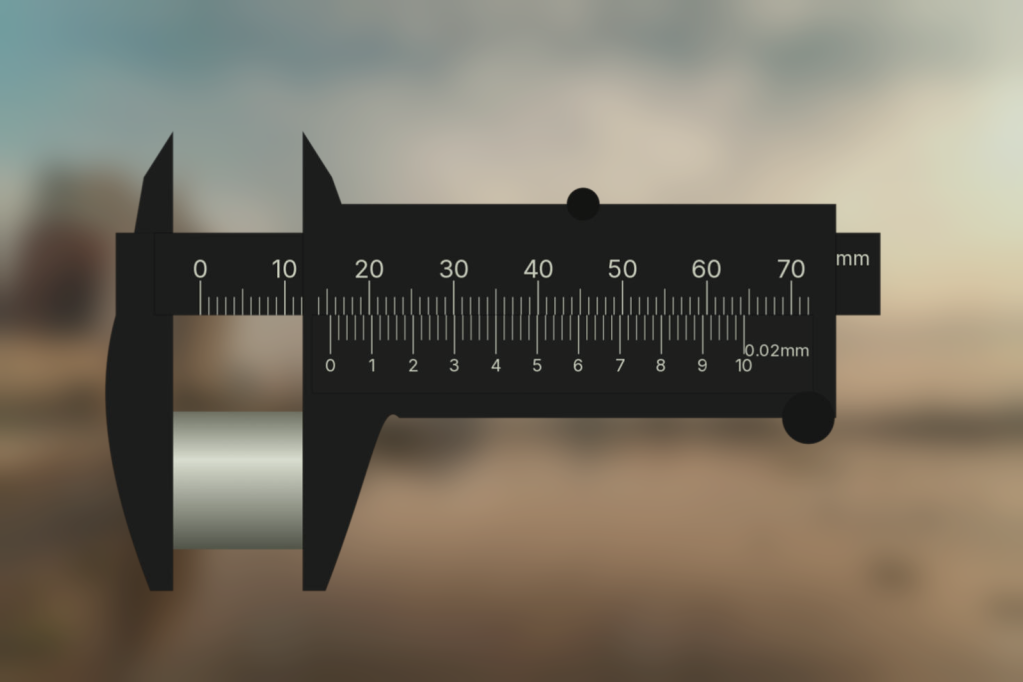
15.4
